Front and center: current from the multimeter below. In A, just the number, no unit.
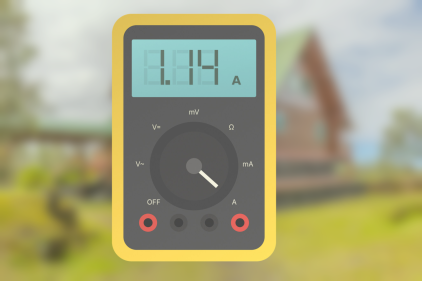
1.14
